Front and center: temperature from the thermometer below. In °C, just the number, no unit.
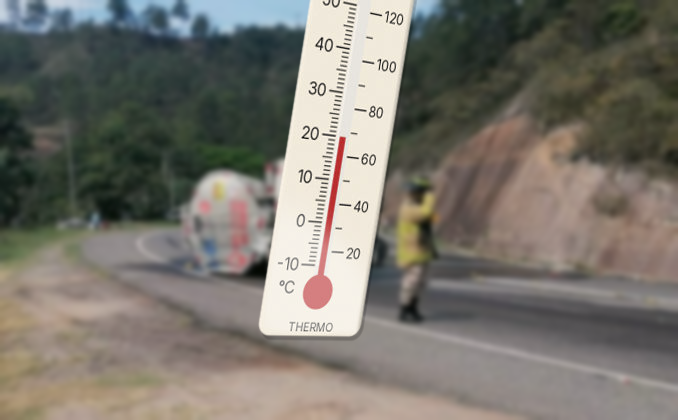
20
